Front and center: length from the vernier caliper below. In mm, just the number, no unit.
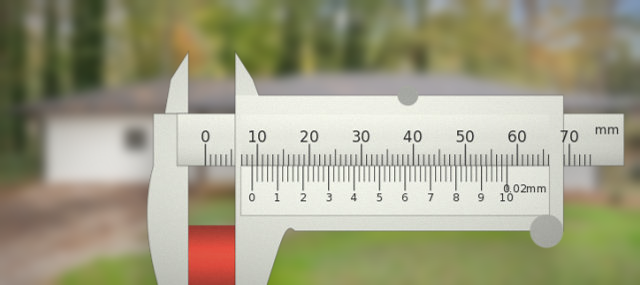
9.0
